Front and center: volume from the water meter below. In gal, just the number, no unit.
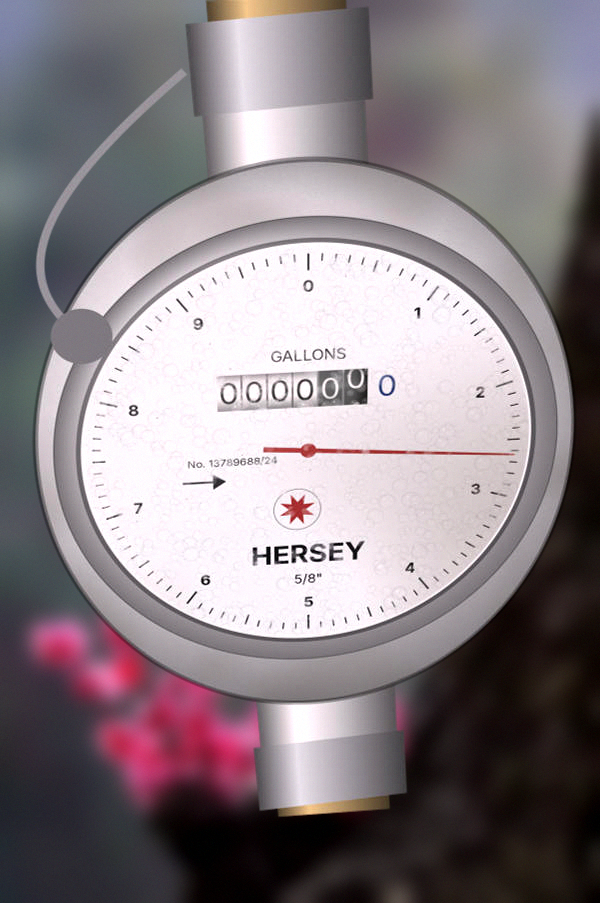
2.6
